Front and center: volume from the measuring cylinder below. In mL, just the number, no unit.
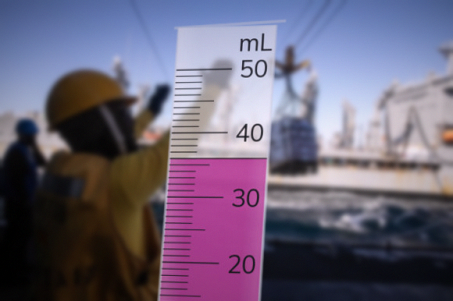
36
